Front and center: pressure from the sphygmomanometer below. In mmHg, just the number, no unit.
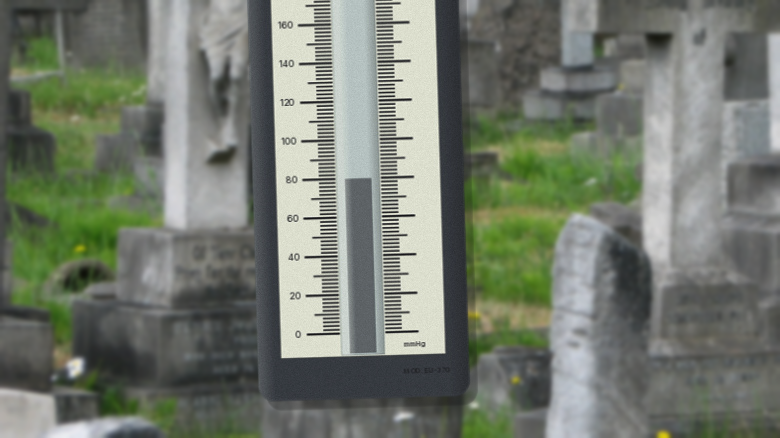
80
